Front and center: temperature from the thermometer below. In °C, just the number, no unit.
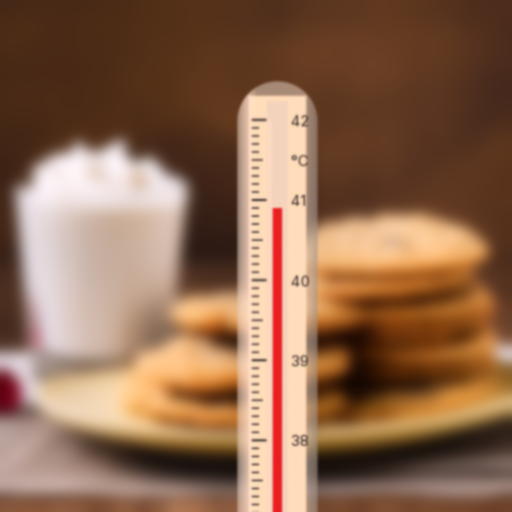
40.9
